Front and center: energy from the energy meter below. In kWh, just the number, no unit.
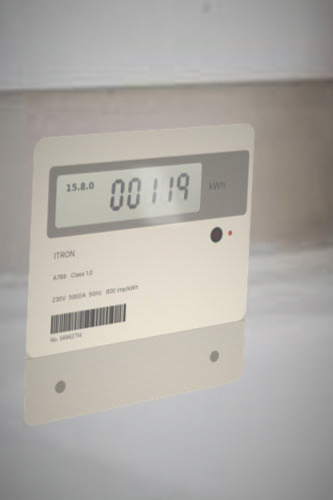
119
